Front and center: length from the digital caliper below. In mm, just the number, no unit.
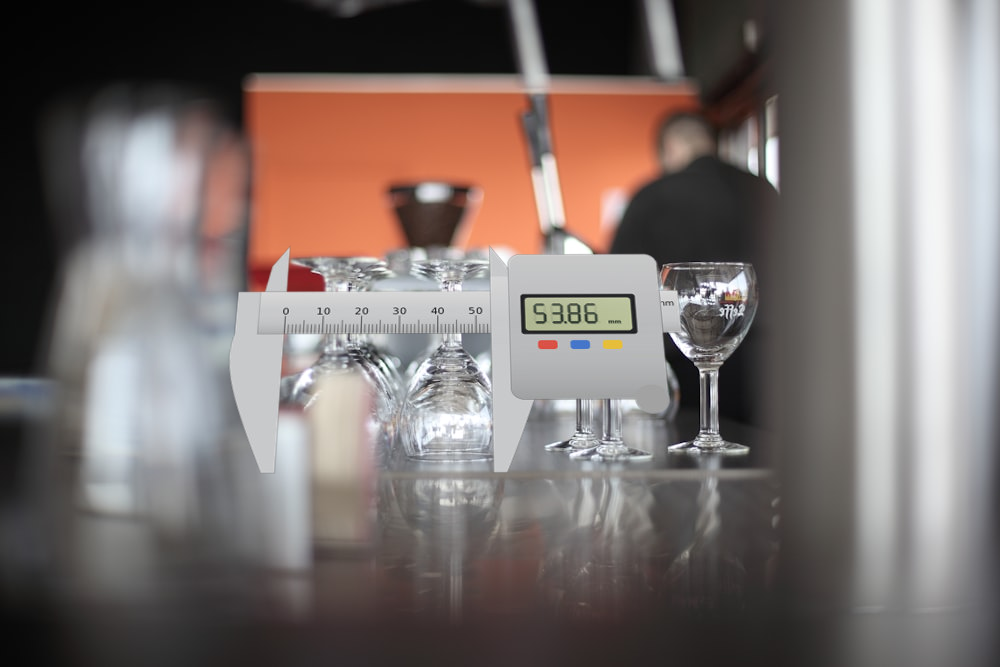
53.86
